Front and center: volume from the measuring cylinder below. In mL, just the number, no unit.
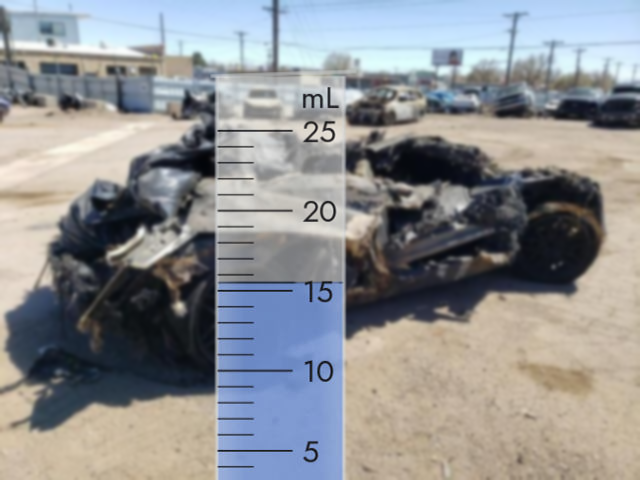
15.5
